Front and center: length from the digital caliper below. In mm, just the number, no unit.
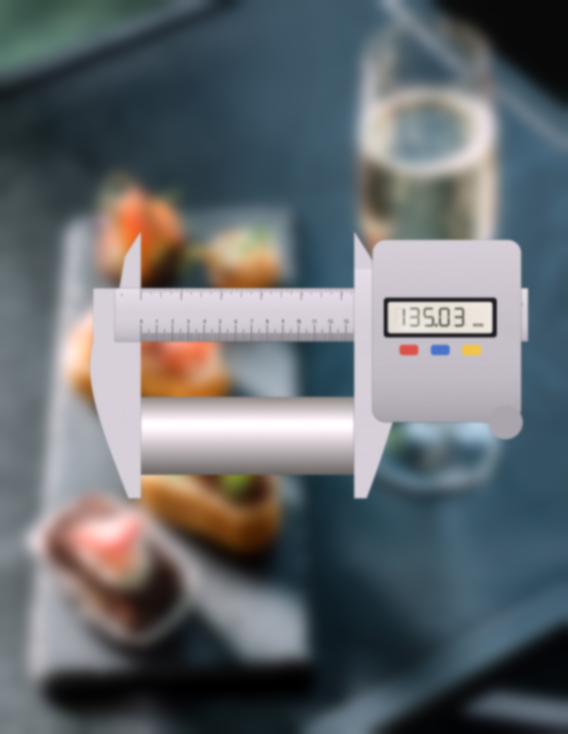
135.03
